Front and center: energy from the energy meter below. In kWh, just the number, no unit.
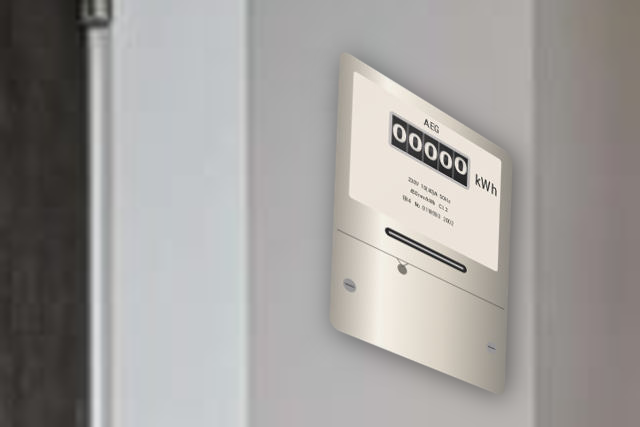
0
